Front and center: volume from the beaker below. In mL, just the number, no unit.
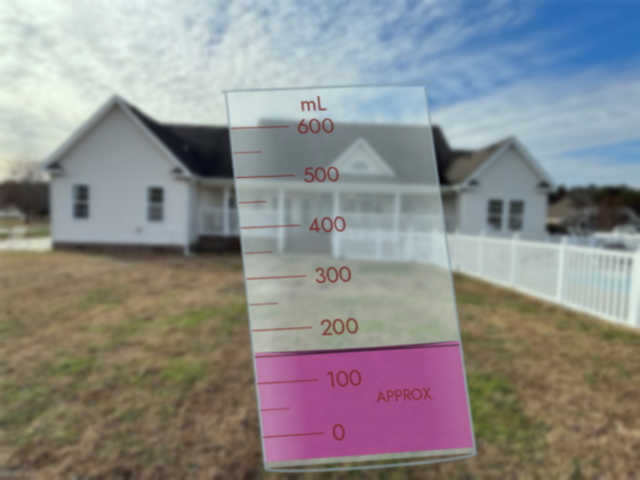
150
